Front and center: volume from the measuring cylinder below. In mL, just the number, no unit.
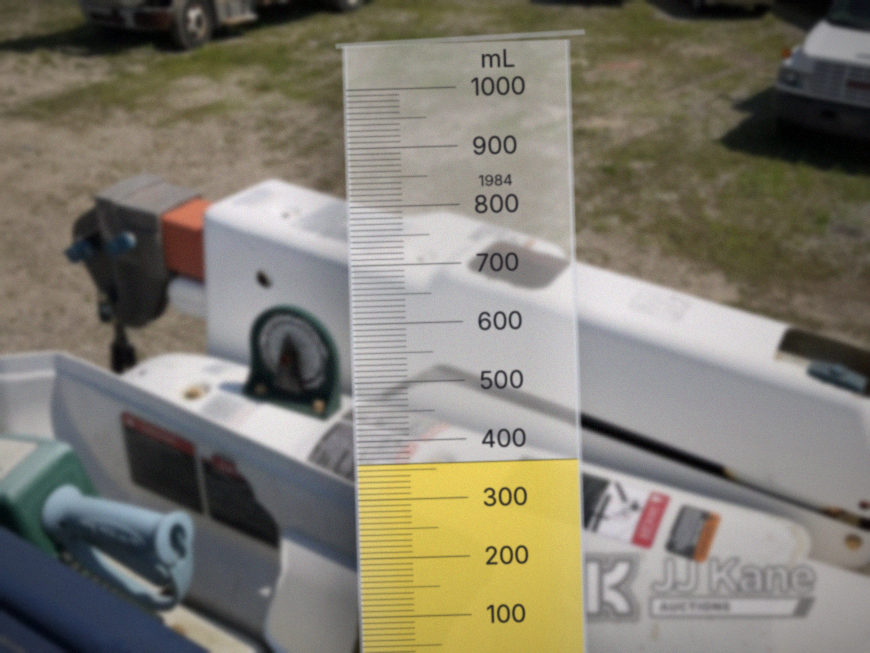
360
